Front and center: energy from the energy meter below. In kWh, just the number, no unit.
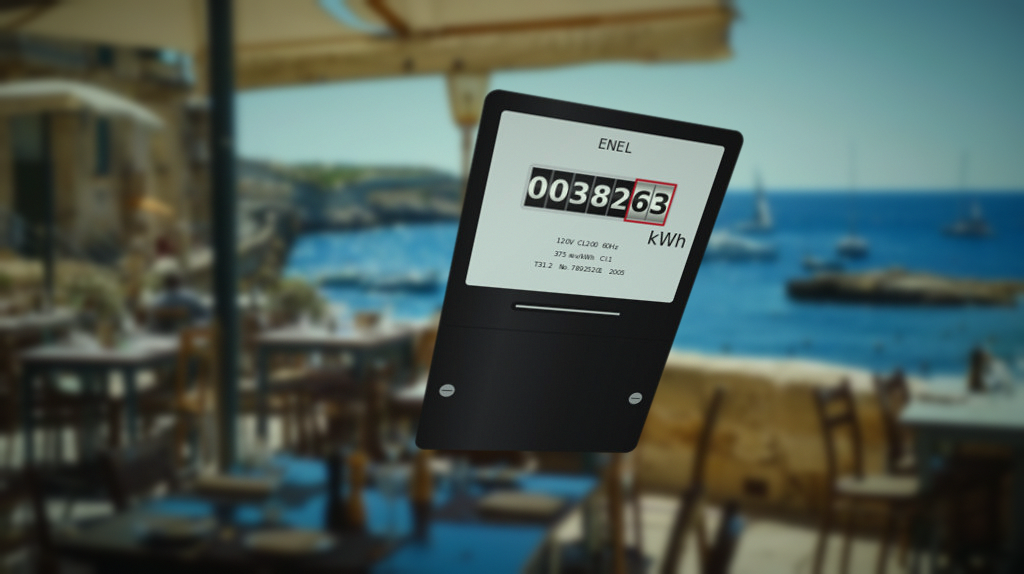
382.63
